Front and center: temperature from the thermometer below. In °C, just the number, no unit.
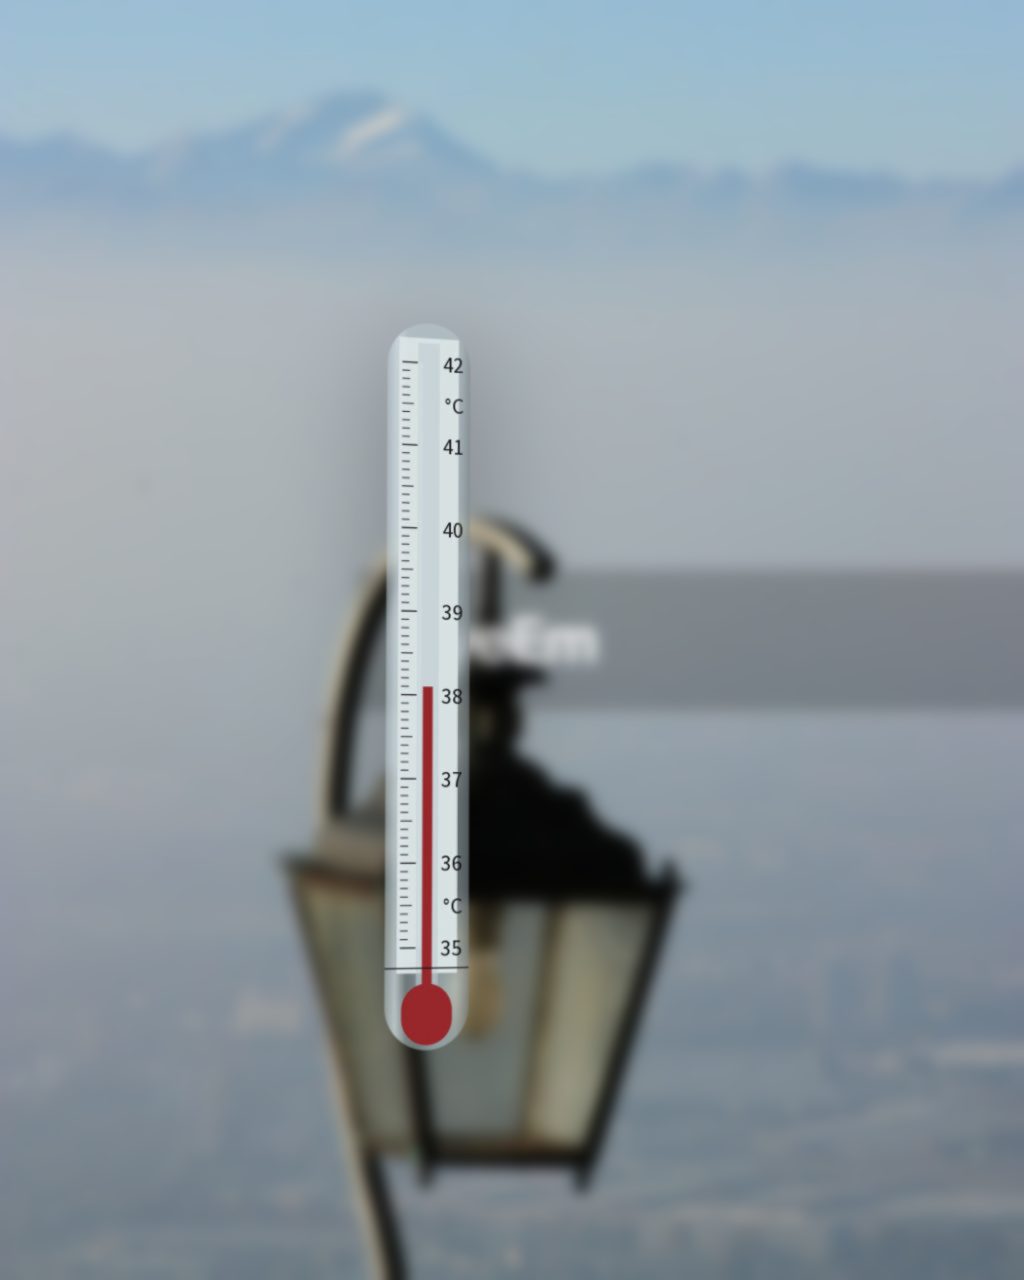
38.1
